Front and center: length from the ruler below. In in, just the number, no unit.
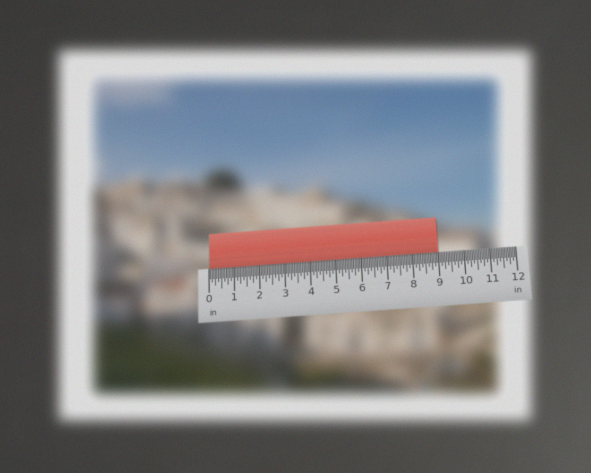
9
